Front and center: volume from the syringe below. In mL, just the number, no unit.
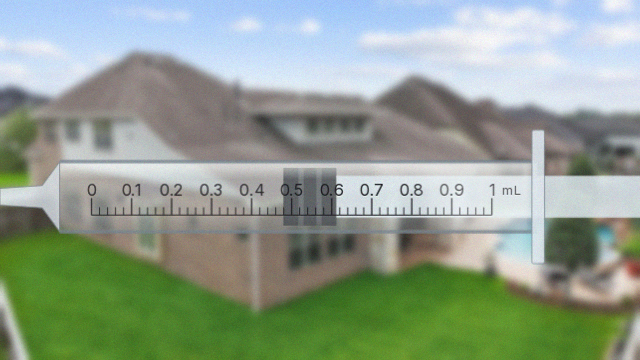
0.48
